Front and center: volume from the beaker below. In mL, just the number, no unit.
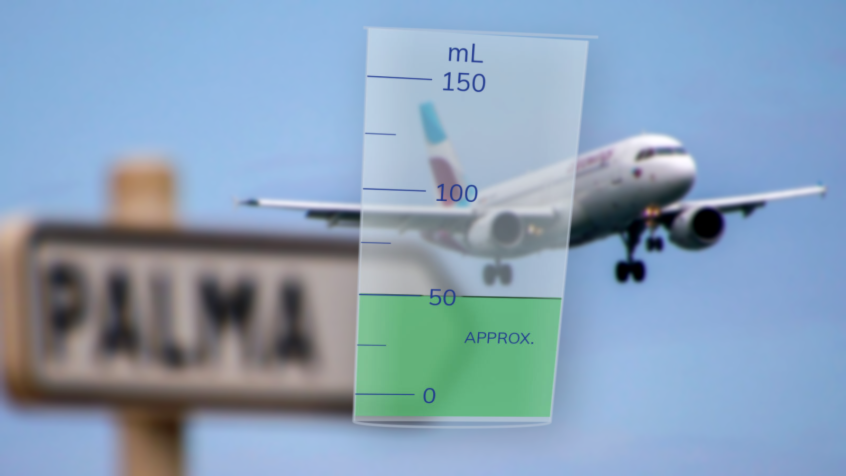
50
